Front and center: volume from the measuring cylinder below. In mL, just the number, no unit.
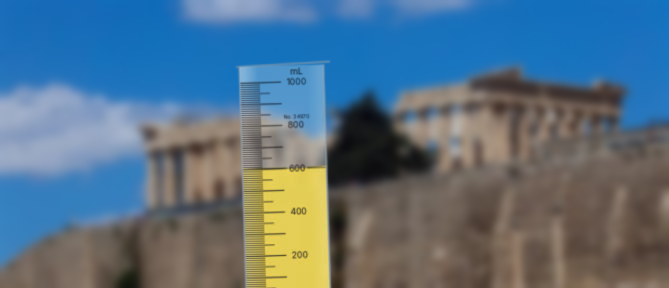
600
